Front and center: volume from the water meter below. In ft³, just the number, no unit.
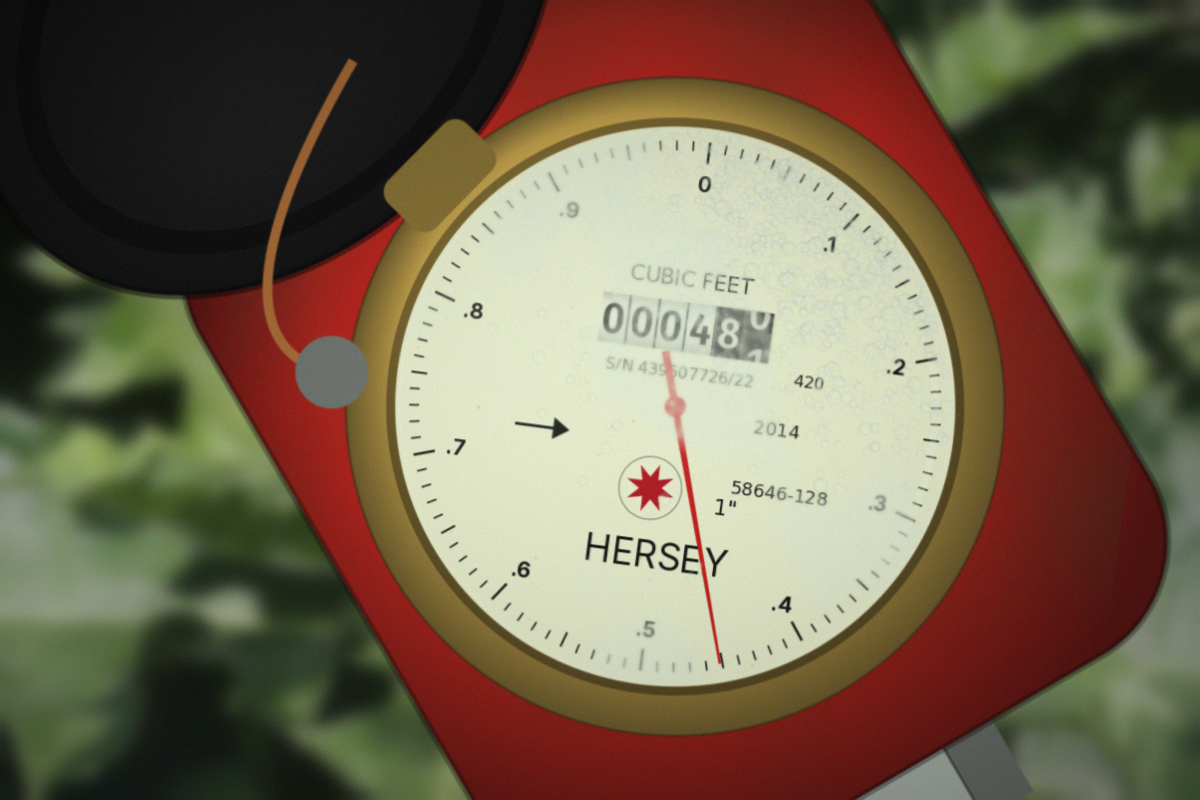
480.45
